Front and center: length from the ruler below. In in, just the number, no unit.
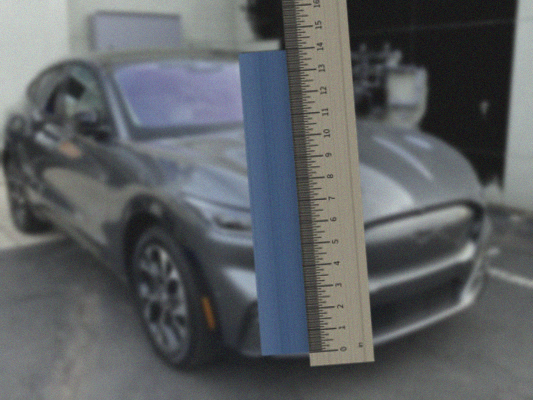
14
